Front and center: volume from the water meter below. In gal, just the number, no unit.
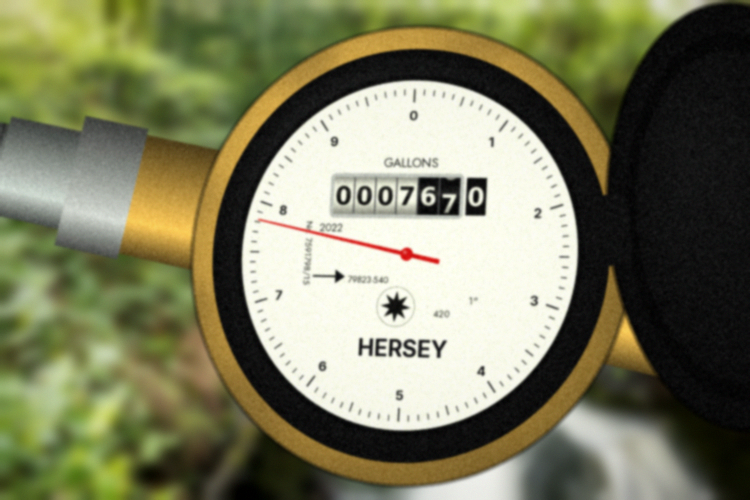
7667.8
